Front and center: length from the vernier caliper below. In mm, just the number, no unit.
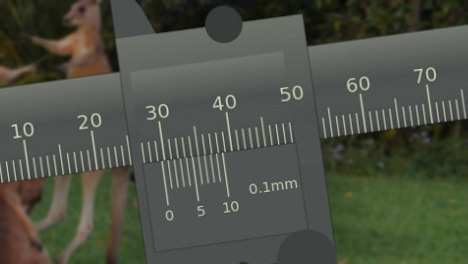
29.6
